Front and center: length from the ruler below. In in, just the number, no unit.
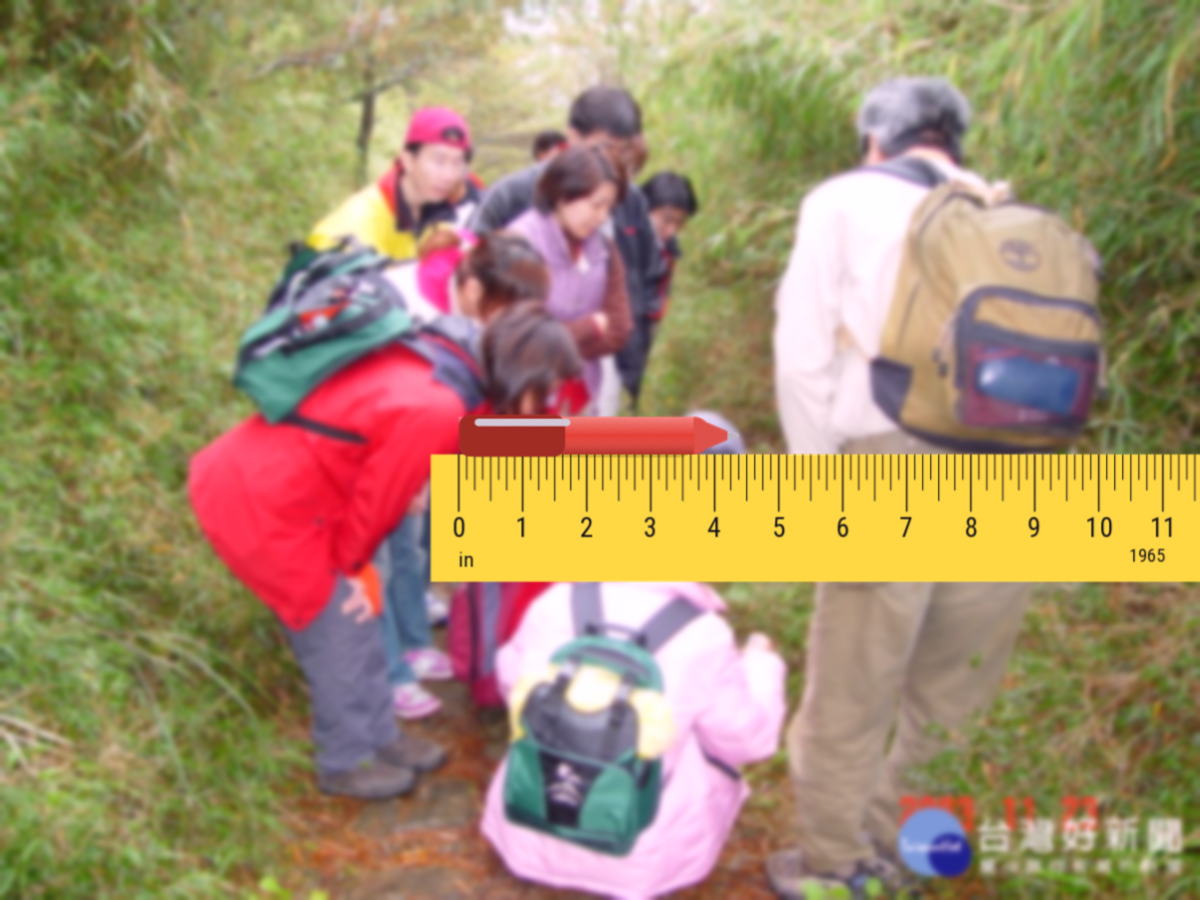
4.375
